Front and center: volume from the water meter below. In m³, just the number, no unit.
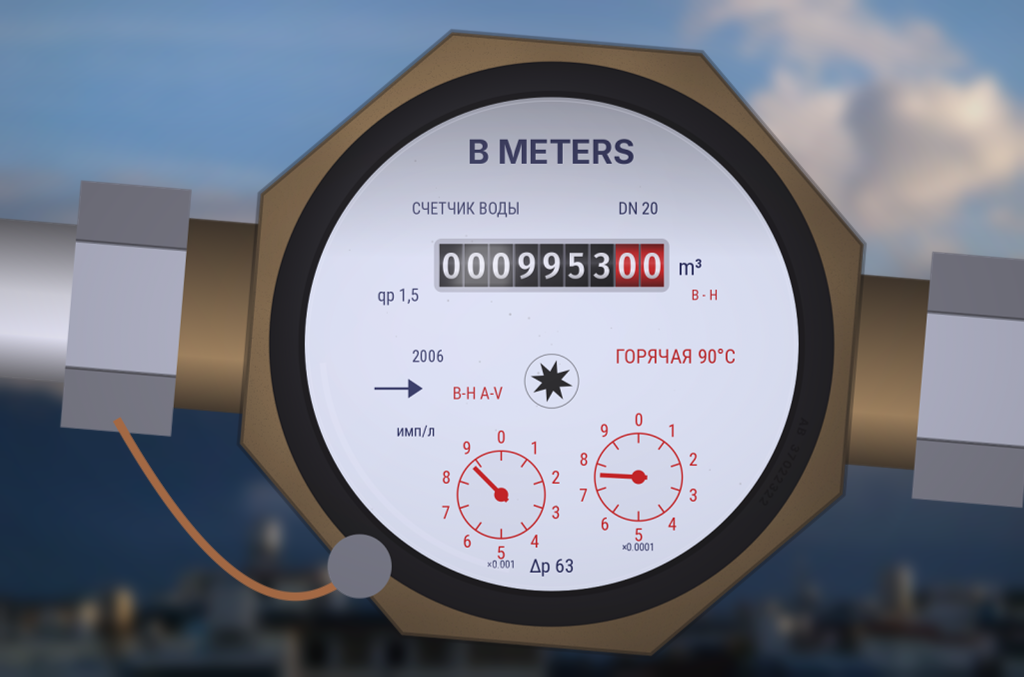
9953.0087
